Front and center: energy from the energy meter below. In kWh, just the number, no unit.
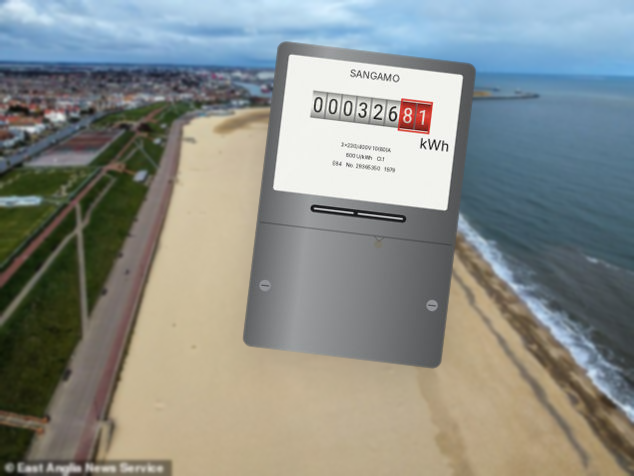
326.81
